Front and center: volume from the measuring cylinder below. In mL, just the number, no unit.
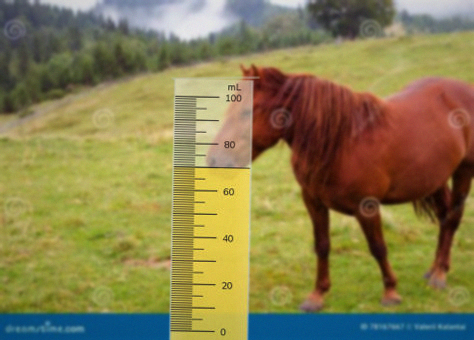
70
